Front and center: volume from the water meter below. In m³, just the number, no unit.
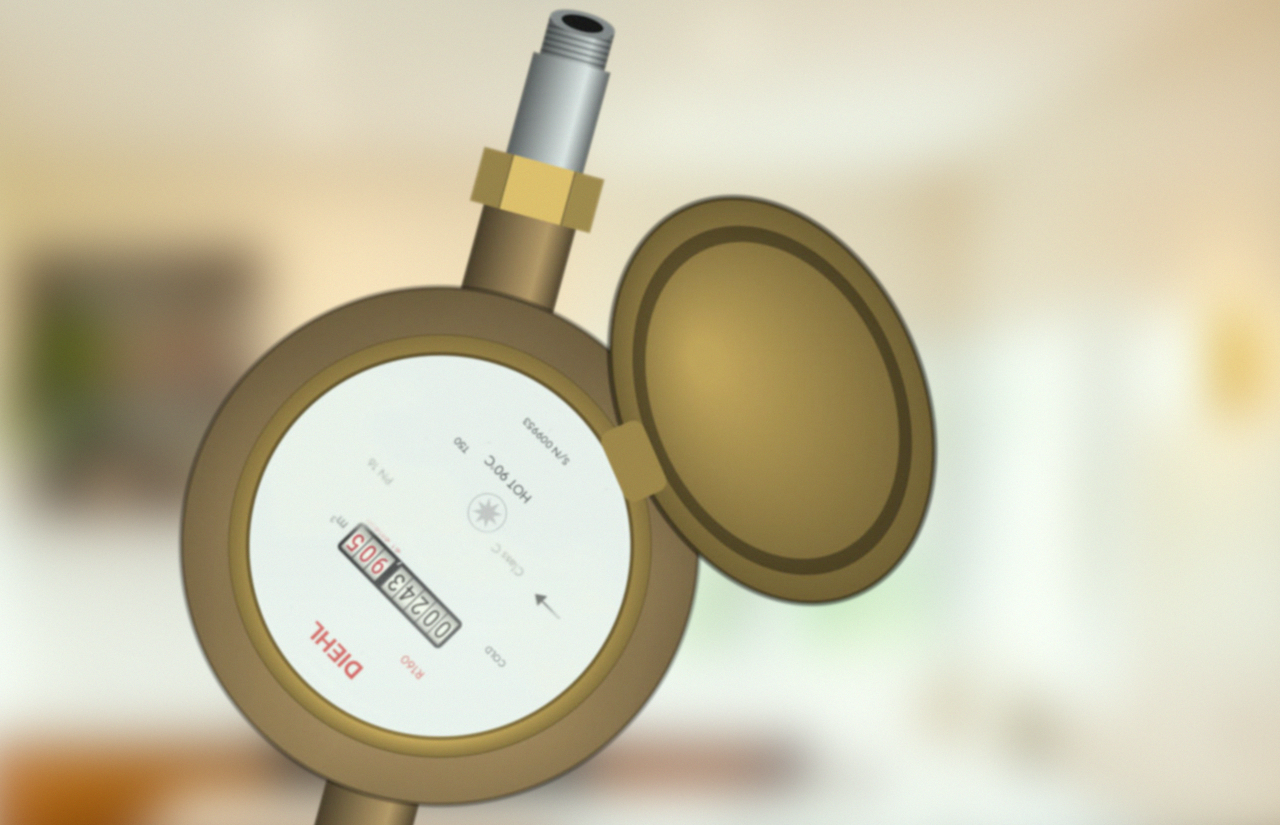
243.905
